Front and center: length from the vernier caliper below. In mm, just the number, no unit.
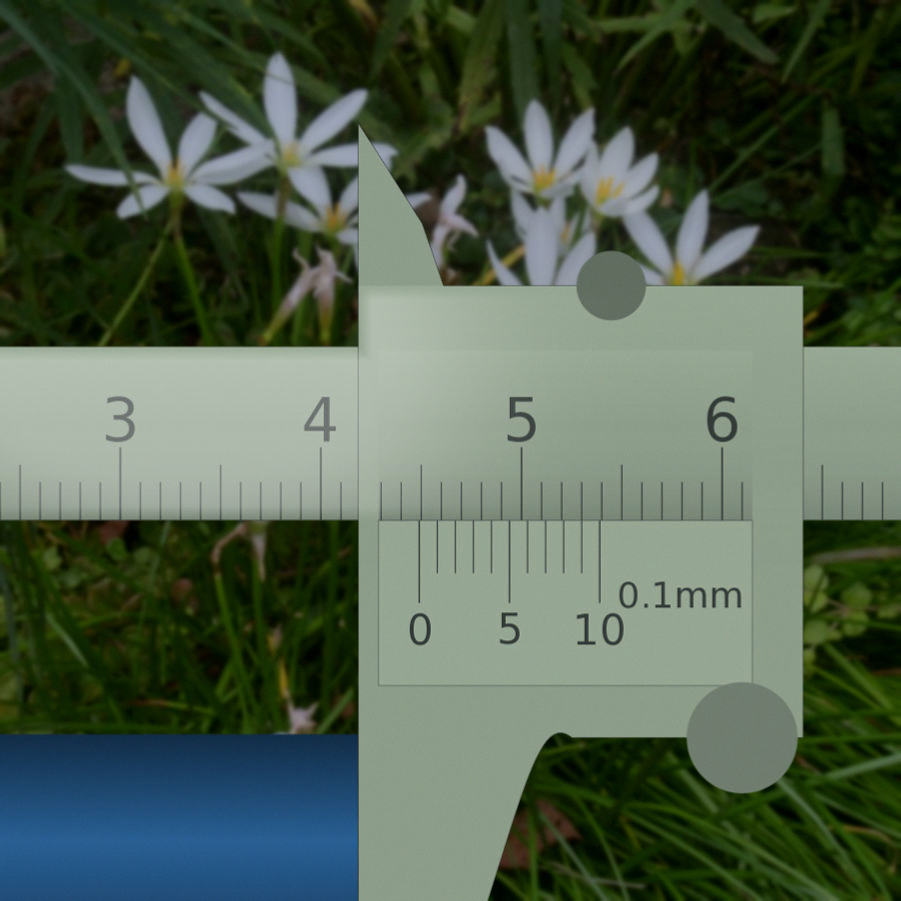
44.9
